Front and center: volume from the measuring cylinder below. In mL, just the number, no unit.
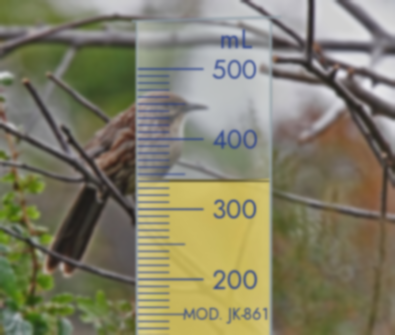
340
